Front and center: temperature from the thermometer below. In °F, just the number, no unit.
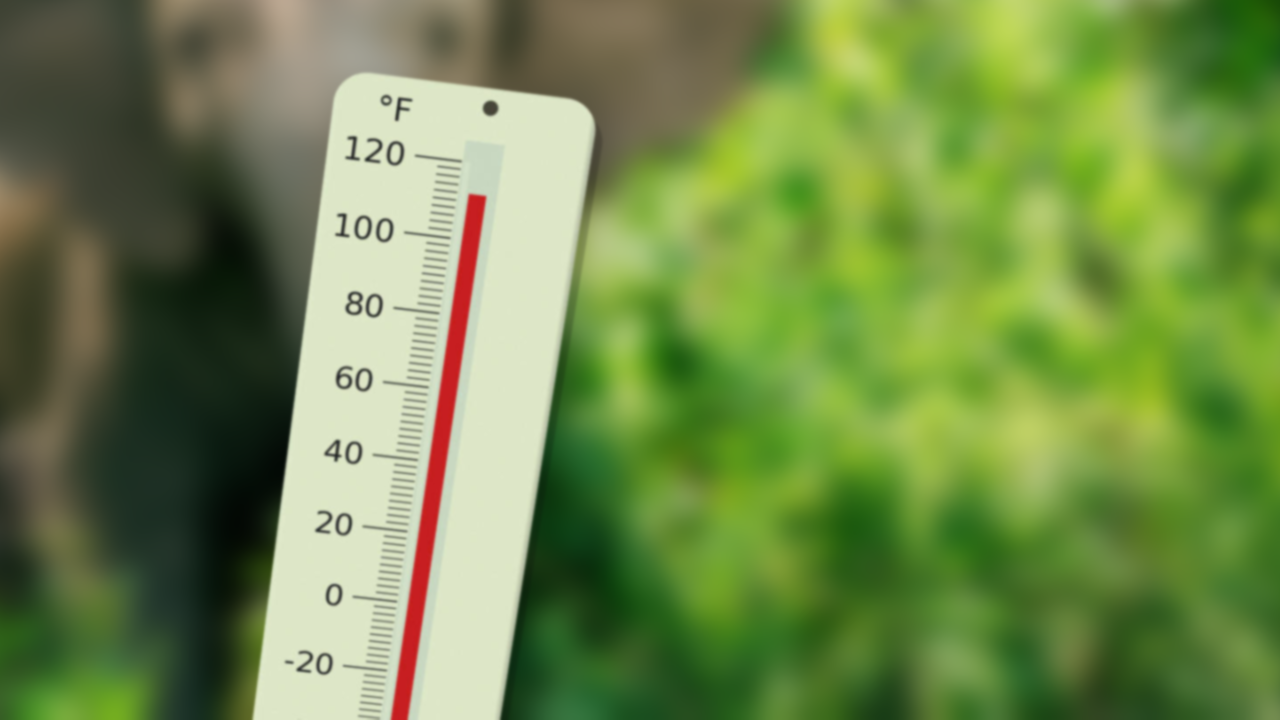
112
